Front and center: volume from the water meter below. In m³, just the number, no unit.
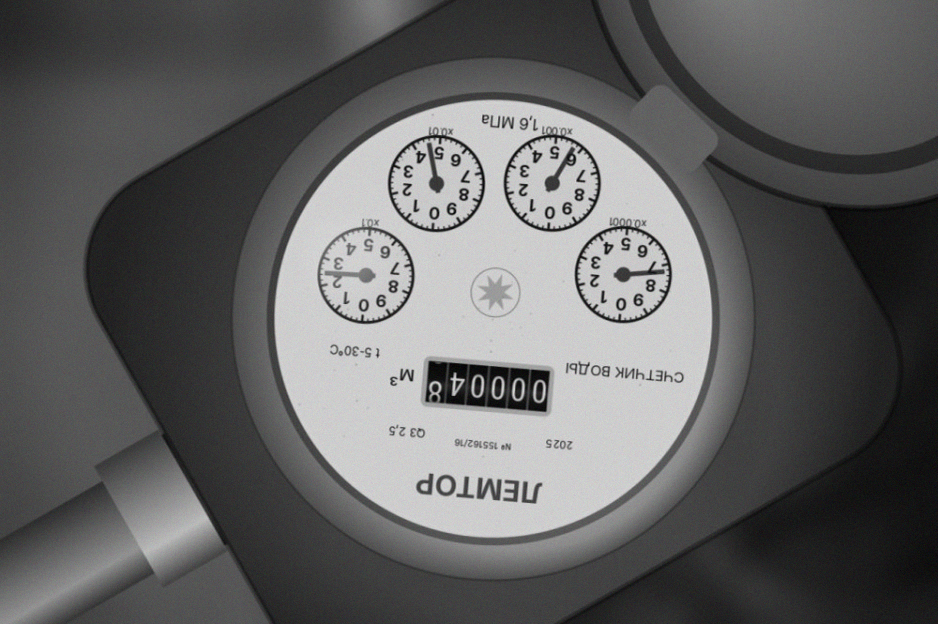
48.2457
